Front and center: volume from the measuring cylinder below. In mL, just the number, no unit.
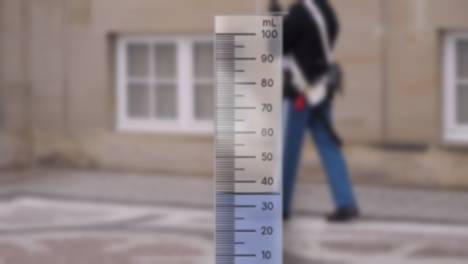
35
